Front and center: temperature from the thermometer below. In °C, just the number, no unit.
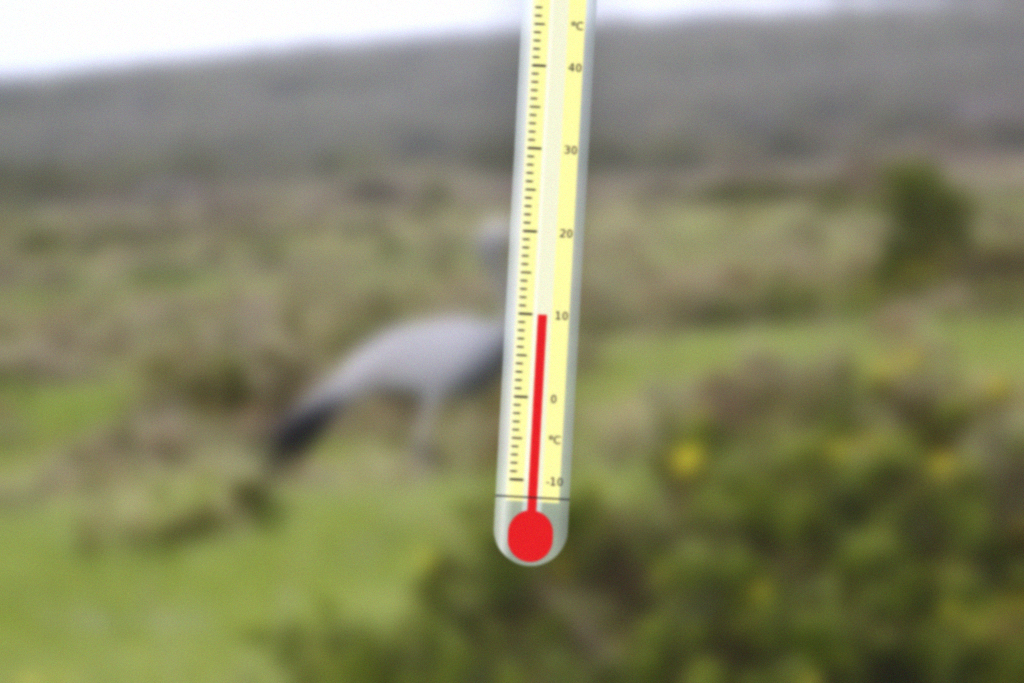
10
